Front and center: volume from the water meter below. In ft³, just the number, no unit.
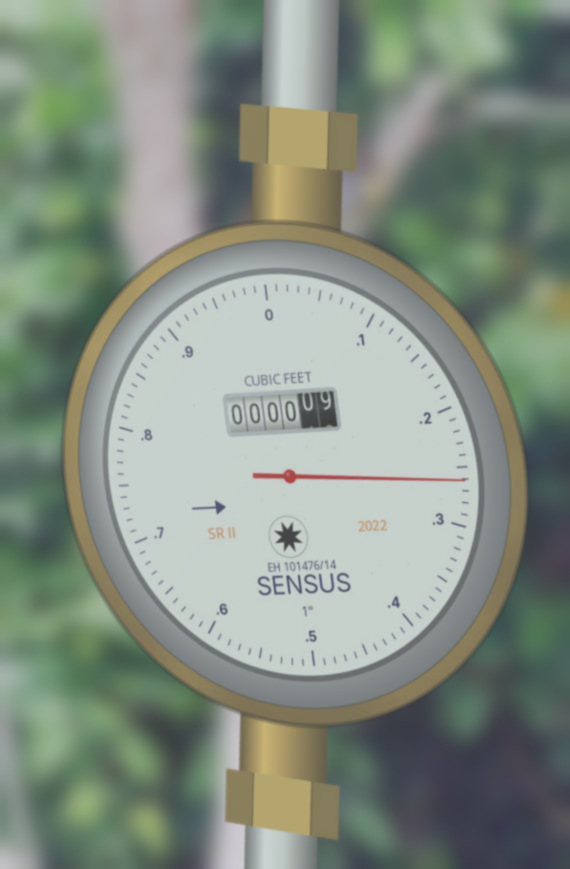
9.26
